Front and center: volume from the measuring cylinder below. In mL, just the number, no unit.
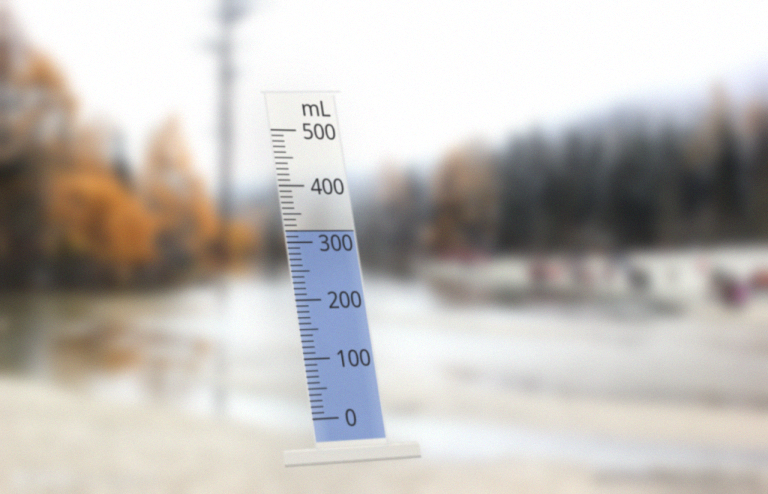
320
